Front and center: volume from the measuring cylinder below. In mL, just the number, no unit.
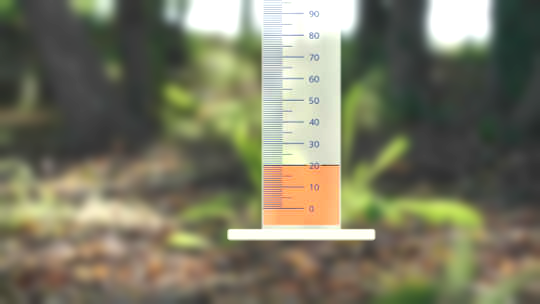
20
